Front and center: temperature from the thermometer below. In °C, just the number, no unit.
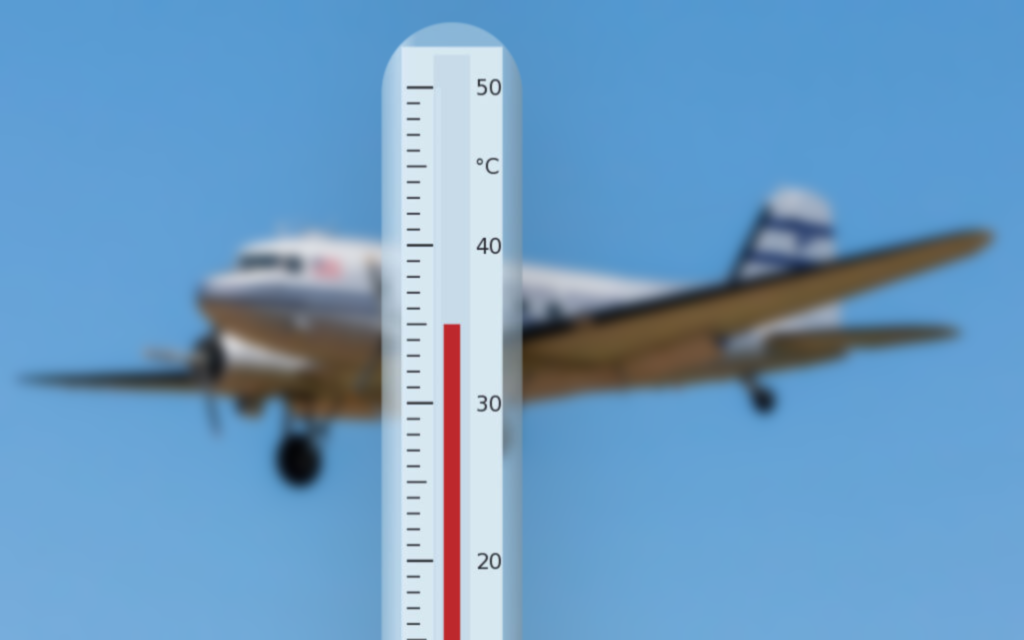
35
